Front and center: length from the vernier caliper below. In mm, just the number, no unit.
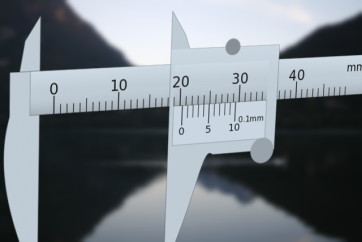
20.4
